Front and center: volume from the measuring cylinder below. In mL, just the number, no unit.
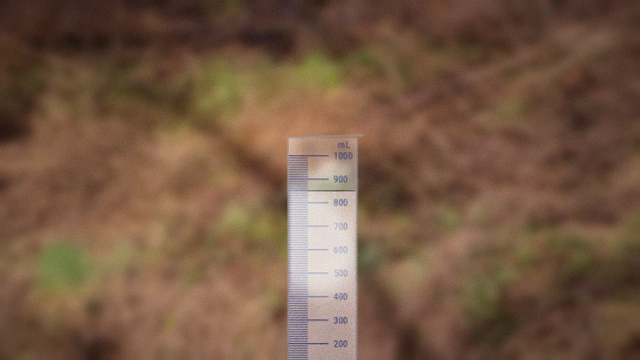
850
